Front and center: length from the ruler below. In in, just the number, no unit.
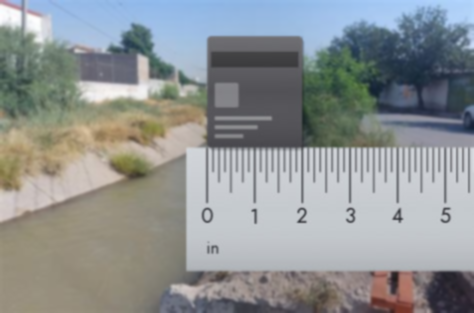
2
